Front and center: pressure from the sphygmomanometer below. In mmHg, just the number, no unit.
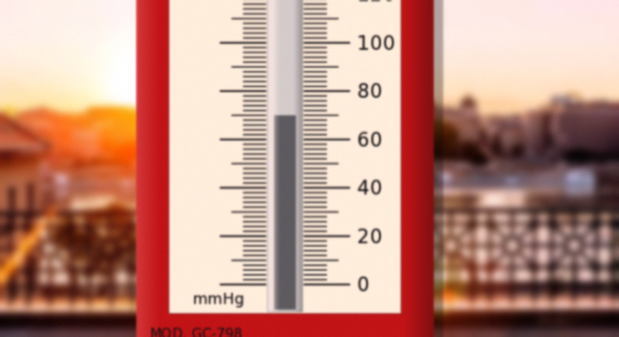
70
